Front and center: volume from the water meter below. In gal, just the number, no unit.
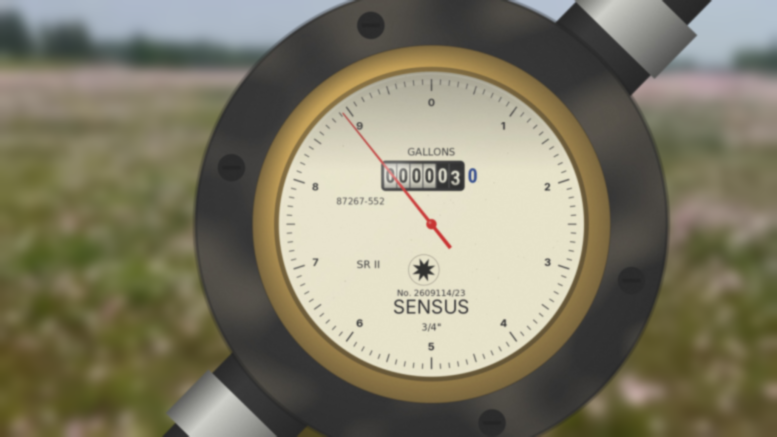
28.9
